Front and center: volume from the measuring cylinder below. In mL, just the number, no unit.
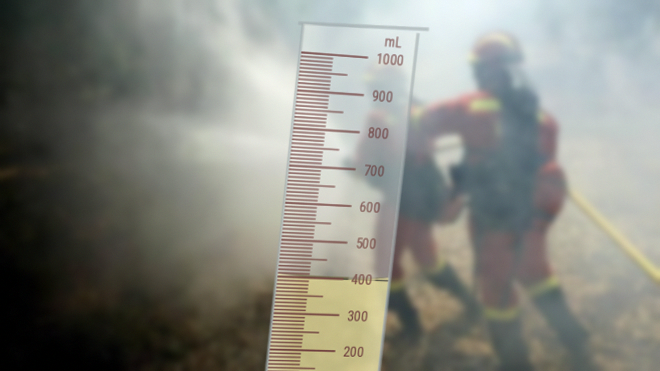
400
